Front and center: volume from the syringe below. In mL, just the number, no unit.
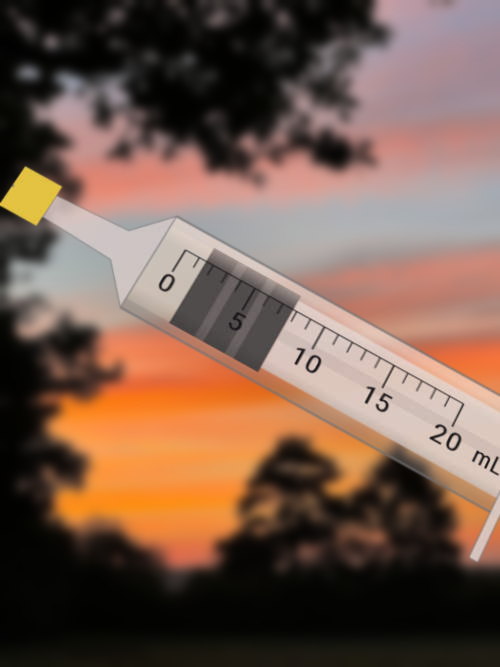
1.5
